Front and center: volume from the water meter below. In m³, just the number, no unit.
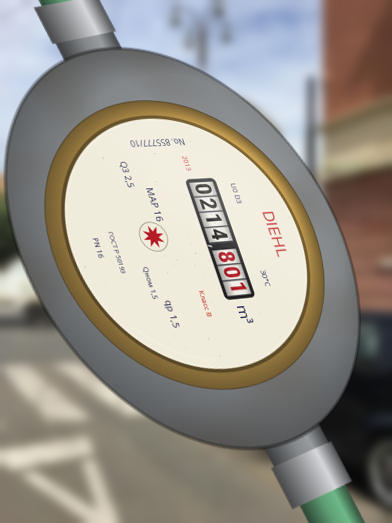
214.801
